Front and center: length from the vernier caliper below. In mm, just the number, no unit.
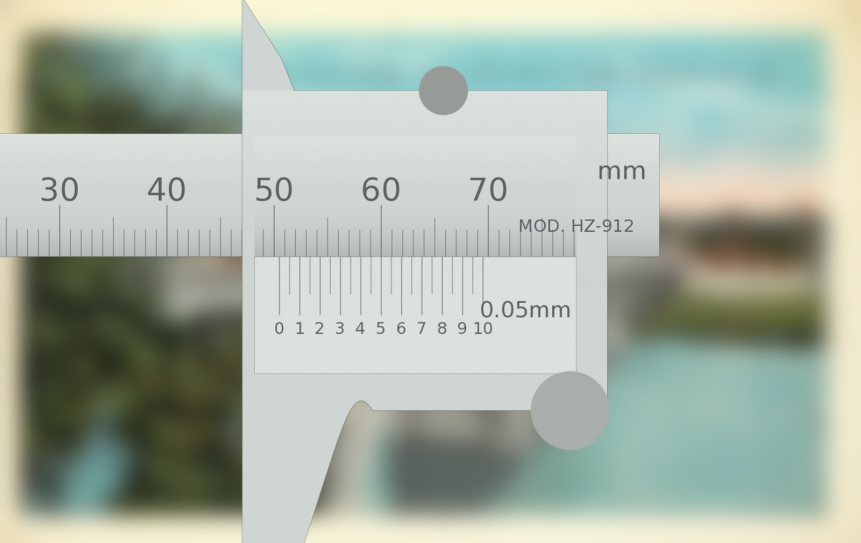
50.5
